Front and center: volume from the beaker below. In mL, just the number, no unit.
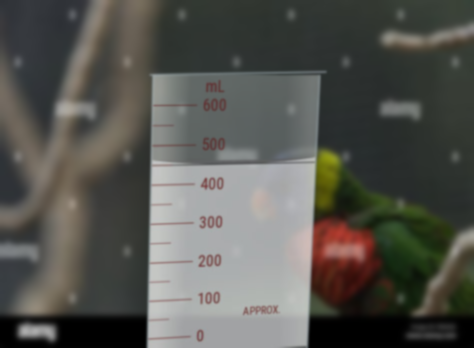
450
